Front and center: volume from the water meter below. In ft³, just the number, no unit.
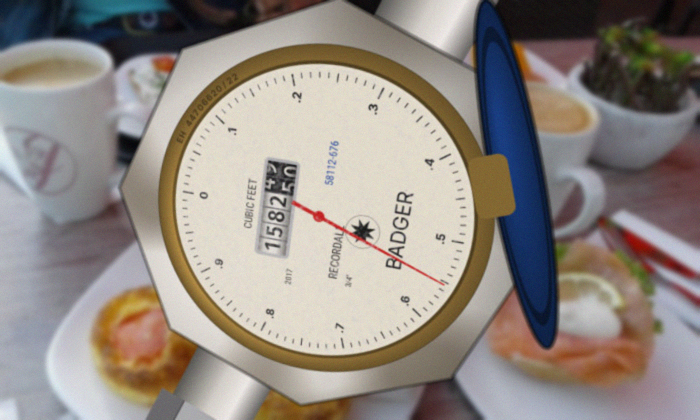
158249.55
